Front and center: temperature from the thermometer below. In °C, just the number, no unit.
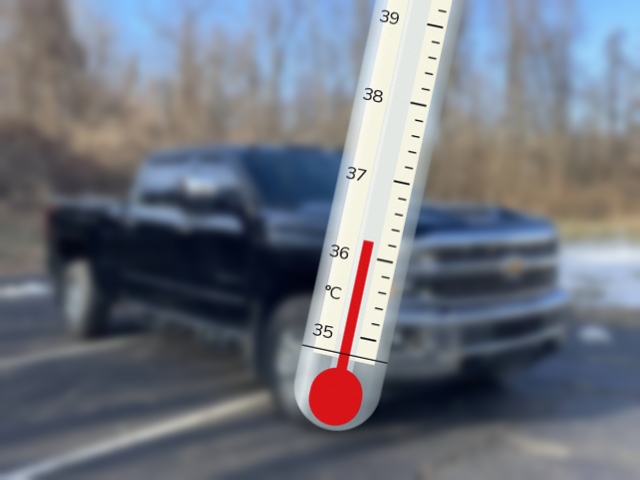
36.2
